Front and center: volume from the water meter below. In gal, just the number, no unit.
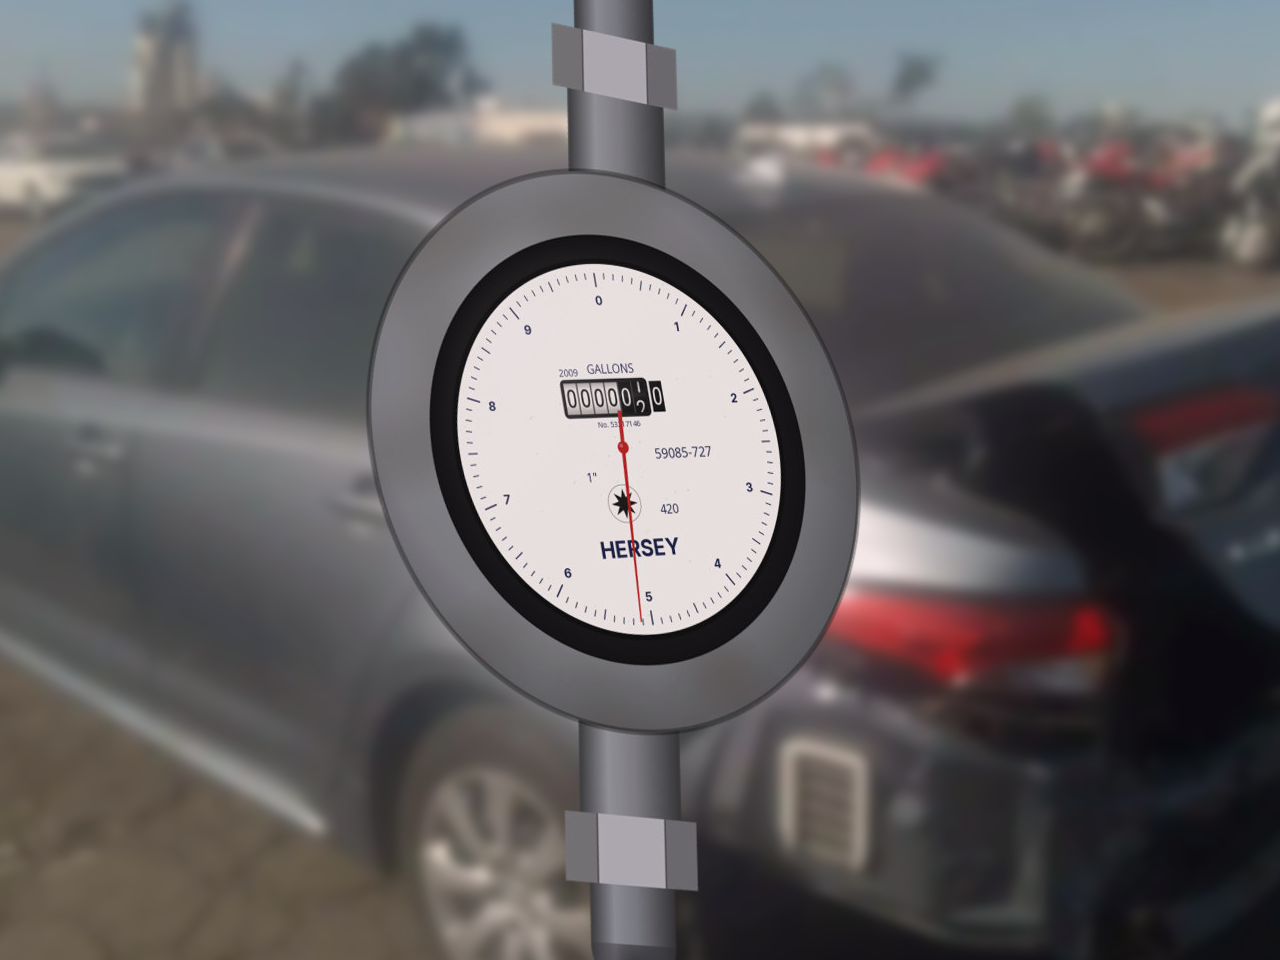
15.1
